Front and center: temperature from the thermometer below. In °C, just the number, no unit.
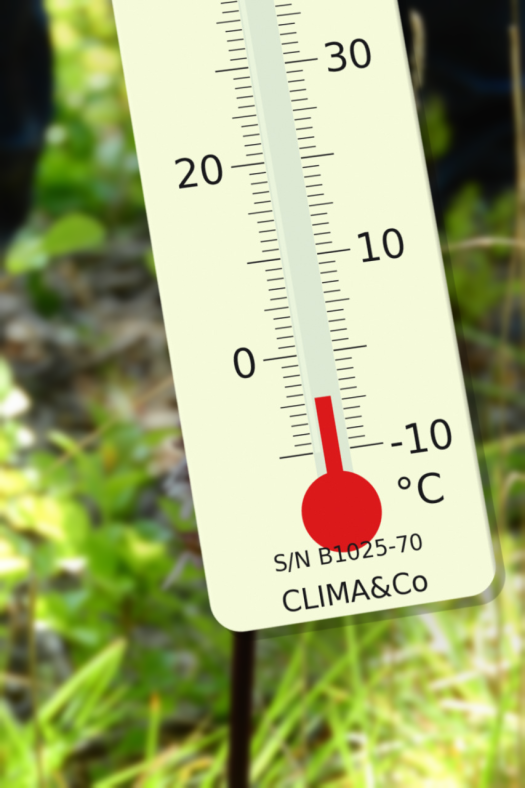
-4.5
